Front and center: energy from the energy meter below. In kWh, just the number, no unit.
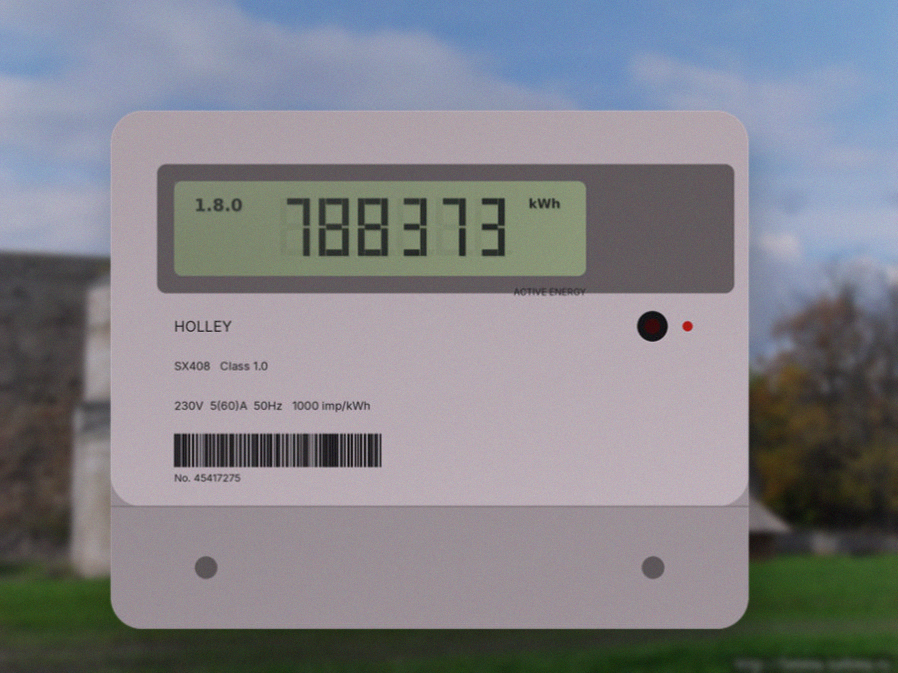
788373
